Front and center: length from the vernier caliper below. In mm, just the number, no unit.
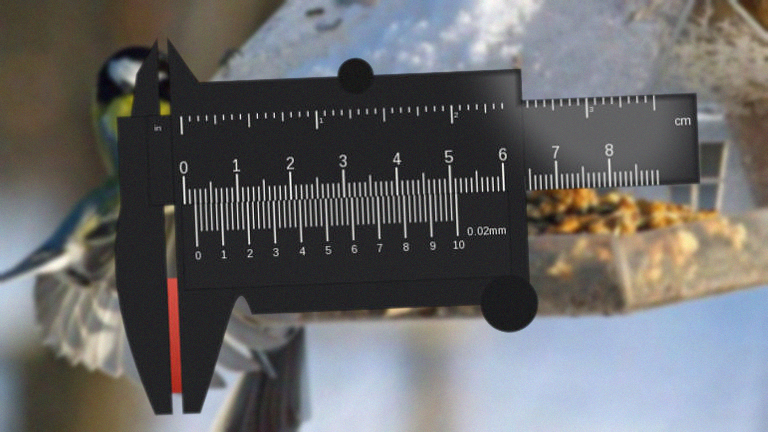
2.0
